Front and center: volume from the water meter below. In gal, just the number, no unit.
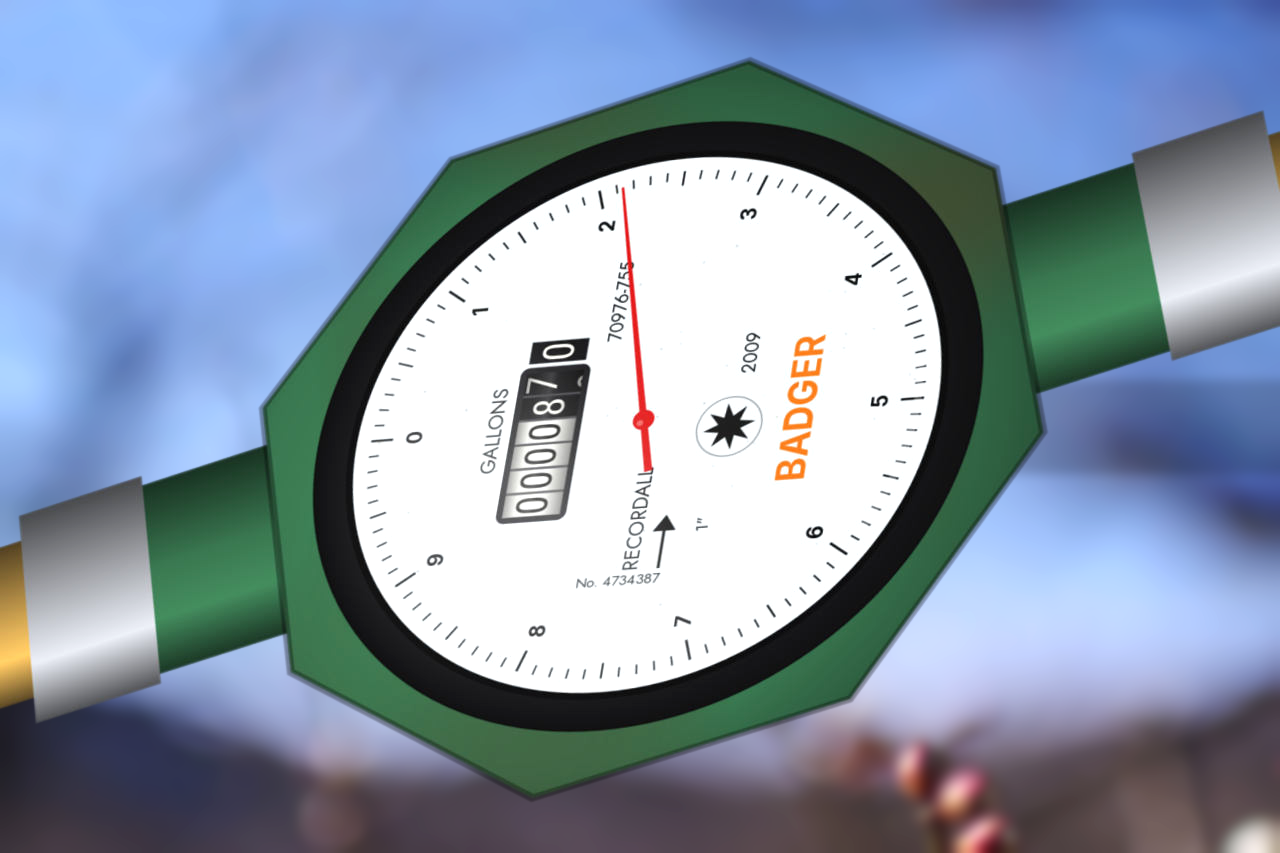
872.1
